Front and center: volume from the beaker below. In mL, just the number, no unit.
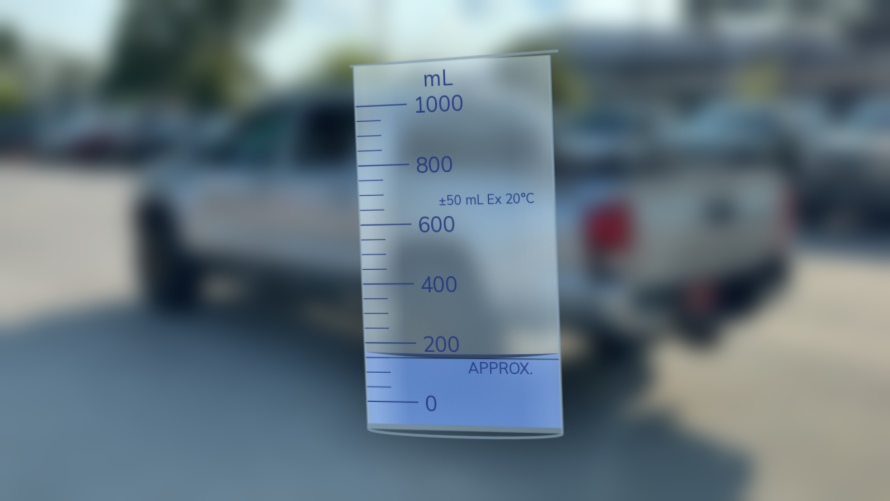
150
